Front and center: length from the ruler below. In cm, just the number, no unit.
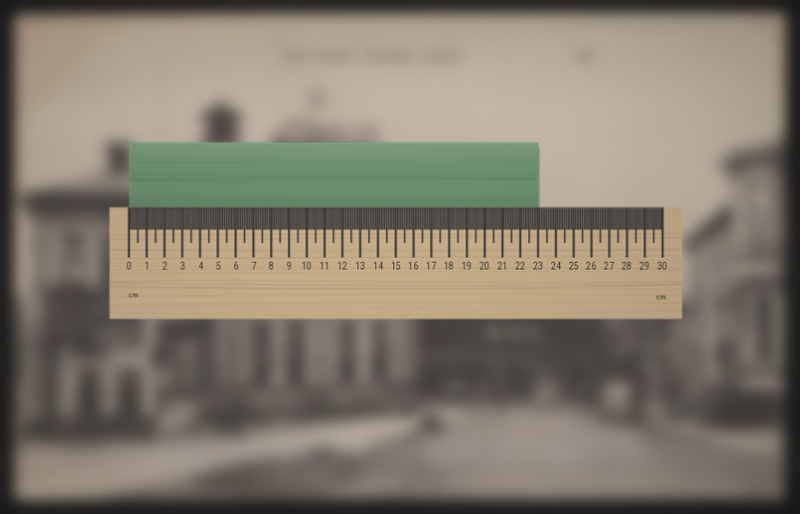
23
